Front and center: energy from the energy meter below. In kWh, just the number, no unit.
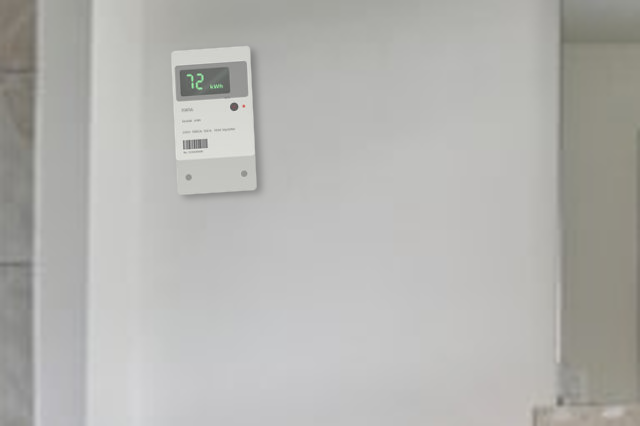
72
